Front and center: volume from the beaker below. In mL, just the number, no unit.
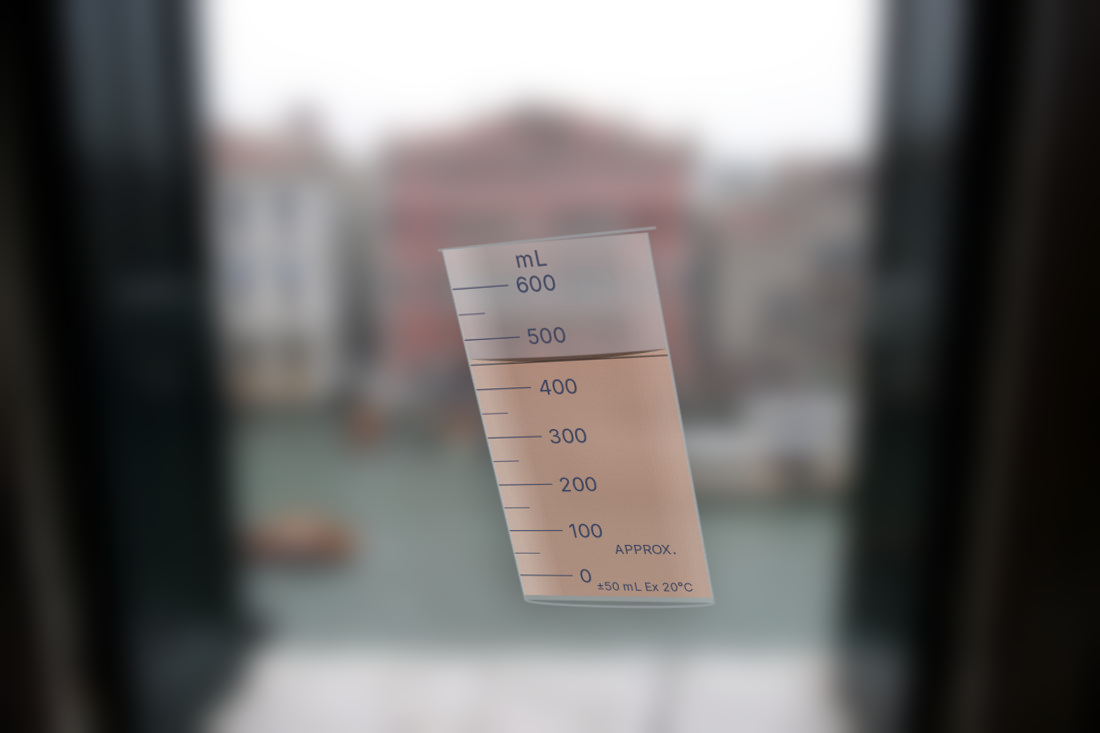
450
